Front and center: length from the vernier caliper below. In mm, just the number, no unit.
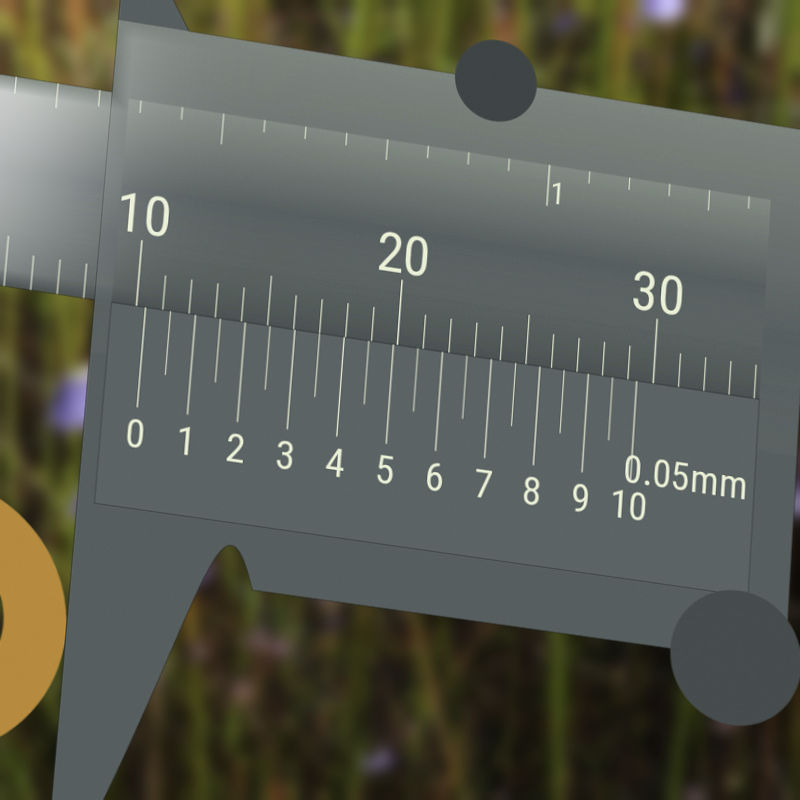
10.35
